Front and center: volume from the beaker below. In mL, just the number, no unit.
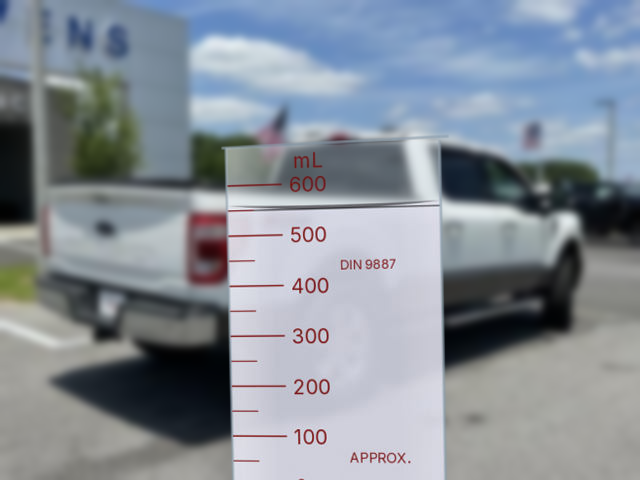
550
